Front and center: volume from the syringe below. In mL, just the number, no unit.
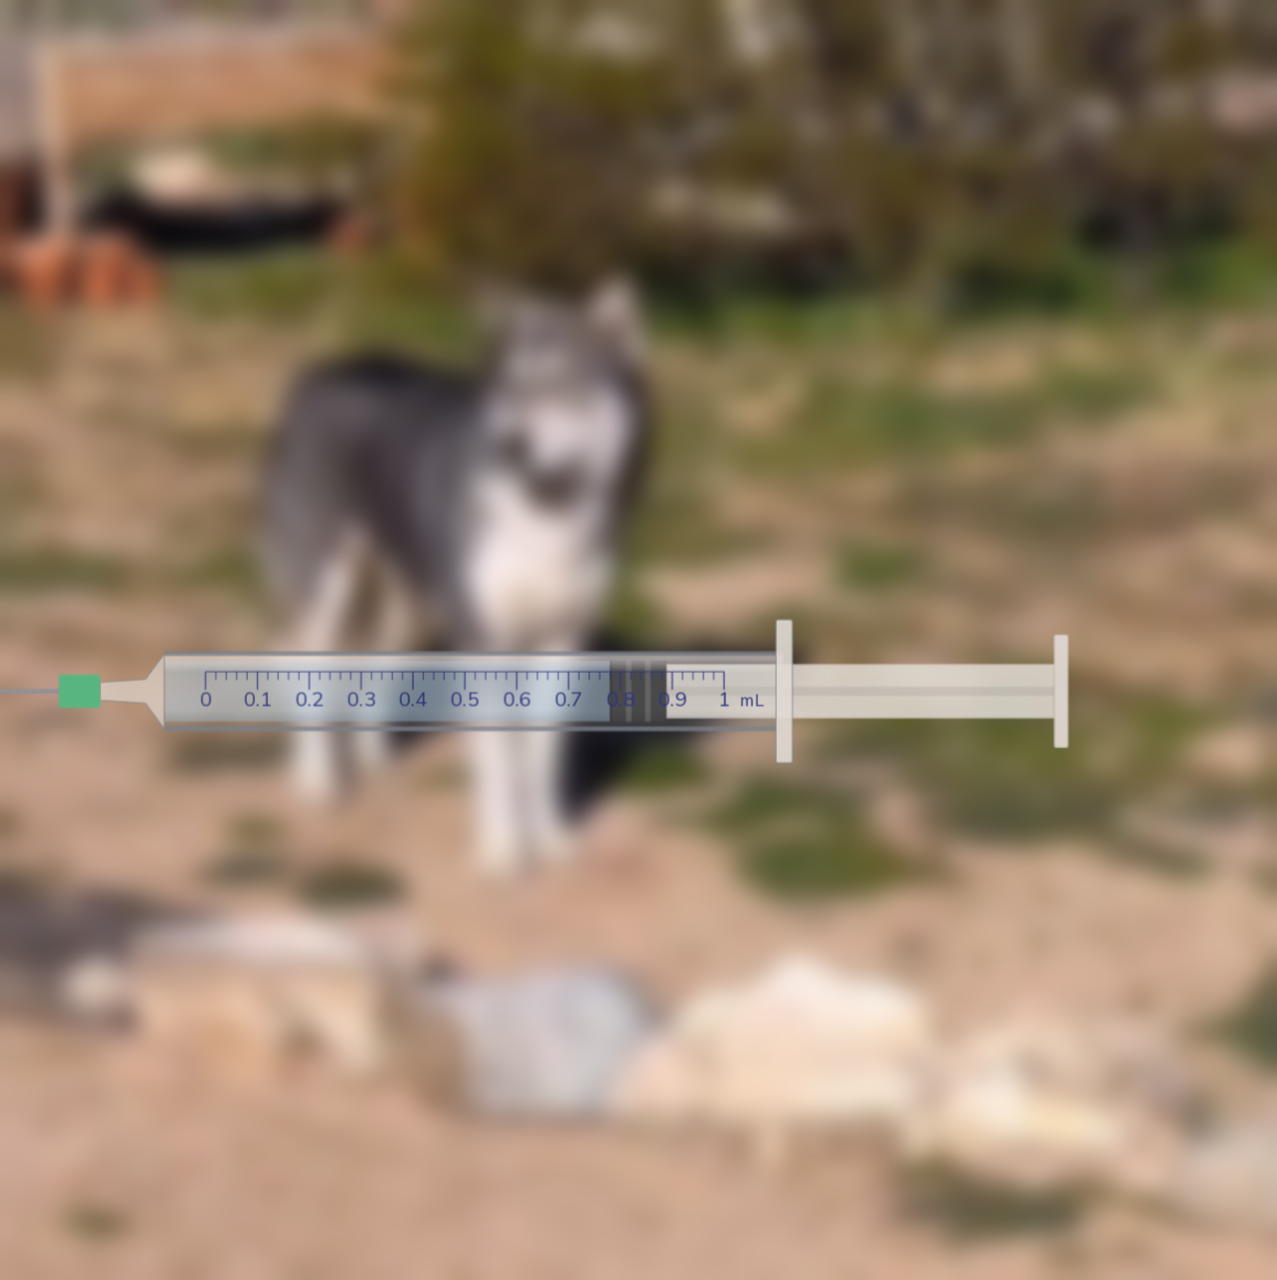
0.78
